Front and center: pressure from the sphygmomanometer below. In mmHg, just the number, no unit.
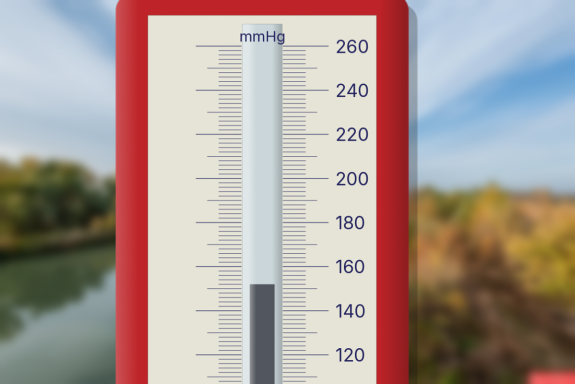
152
